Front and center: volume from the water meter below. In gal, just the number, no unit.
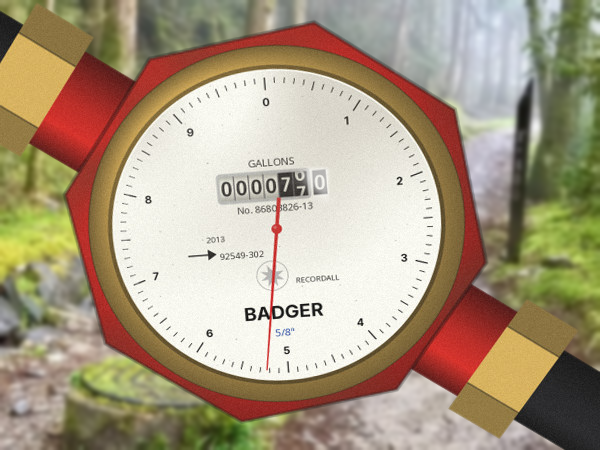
765.2
